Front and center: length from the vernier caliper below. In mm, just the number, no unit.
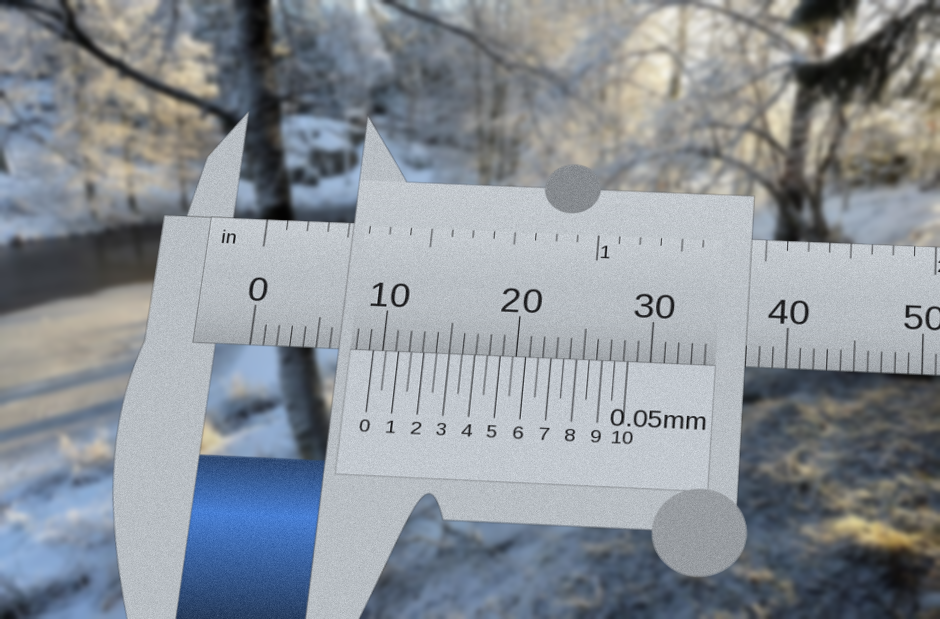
9.3
